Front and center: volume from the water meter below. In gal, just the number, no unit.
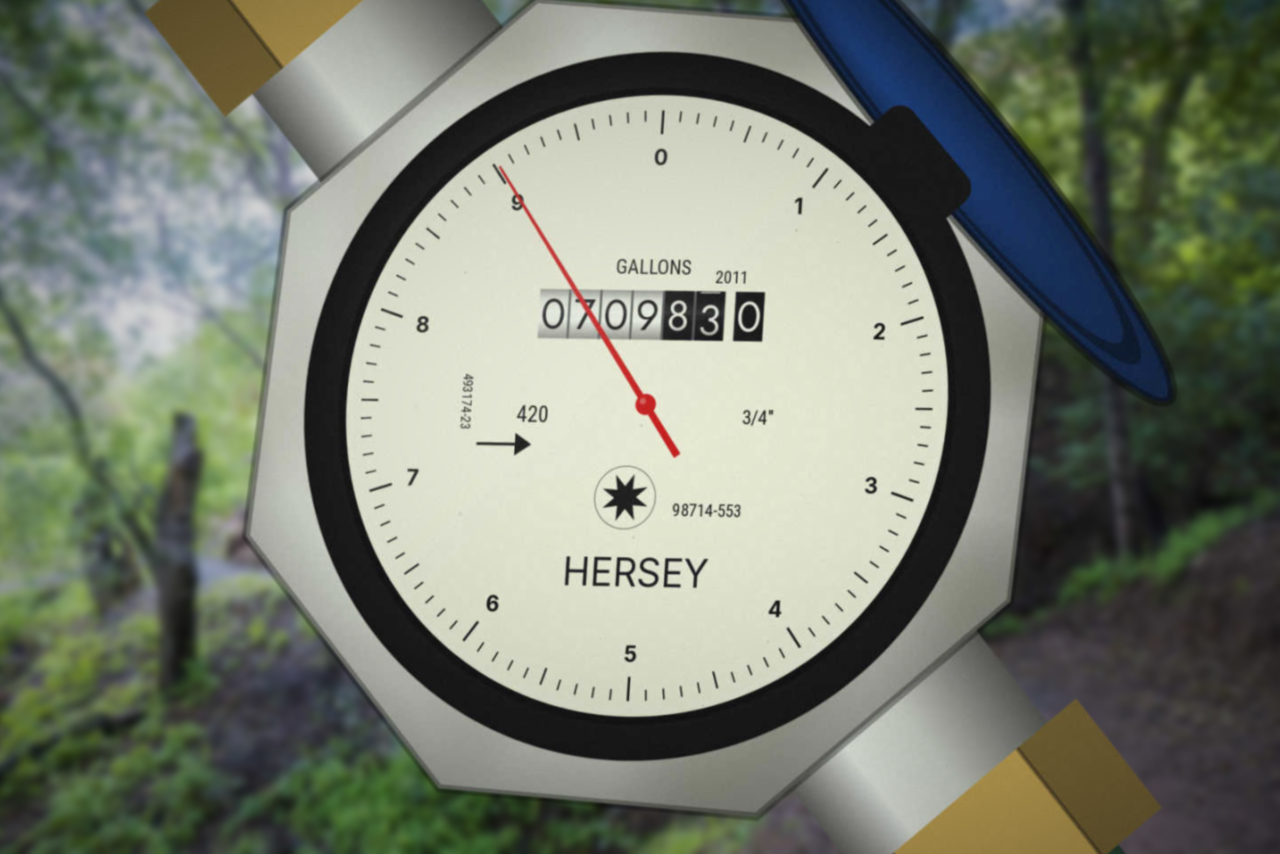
709829.0
